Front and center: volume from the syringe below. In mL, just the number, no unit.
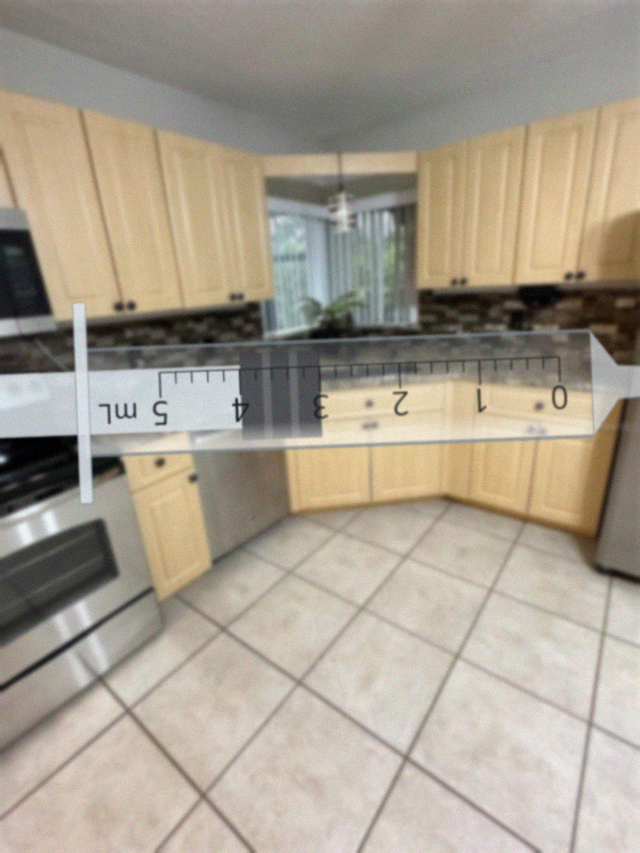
3
